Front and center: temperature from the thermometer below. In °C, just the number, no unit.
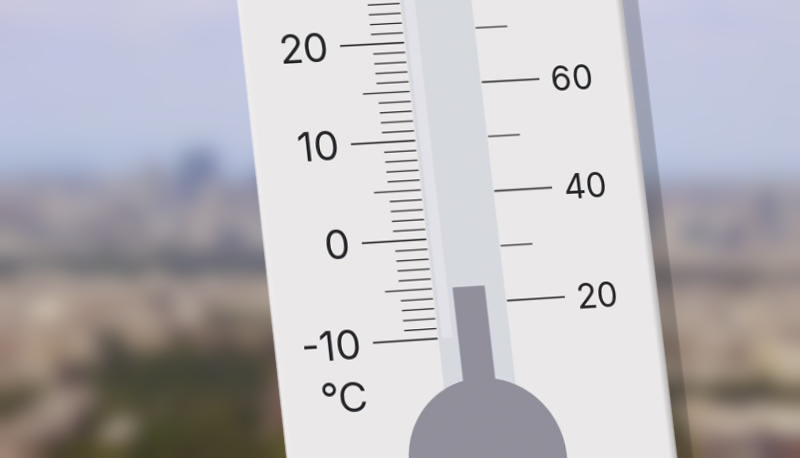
-5
